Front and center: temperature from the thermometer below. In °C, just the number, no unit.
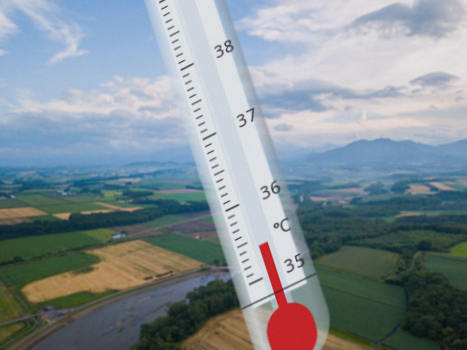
35.4
